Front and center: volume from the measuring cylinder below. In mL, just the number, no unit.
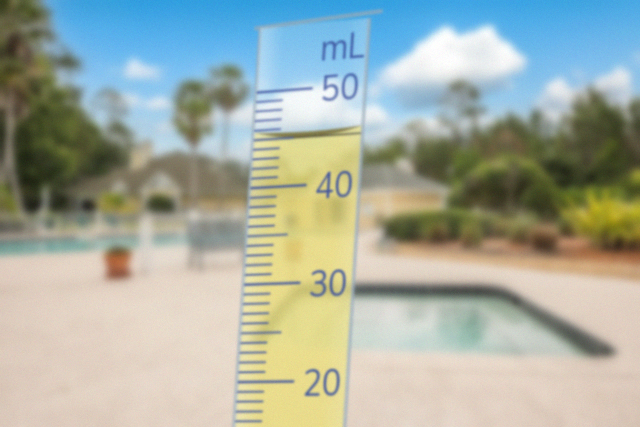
45
